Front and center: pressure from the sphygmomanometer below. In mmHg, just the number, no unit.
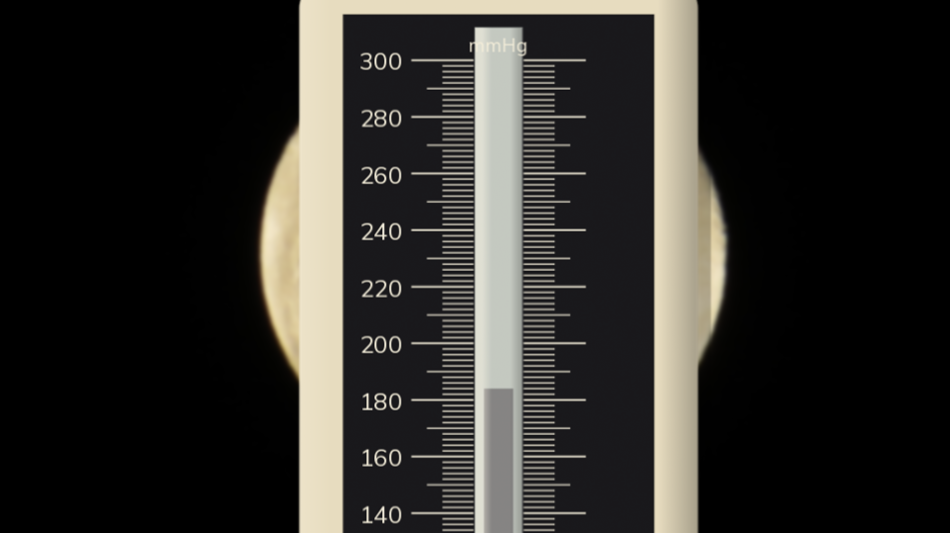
184
